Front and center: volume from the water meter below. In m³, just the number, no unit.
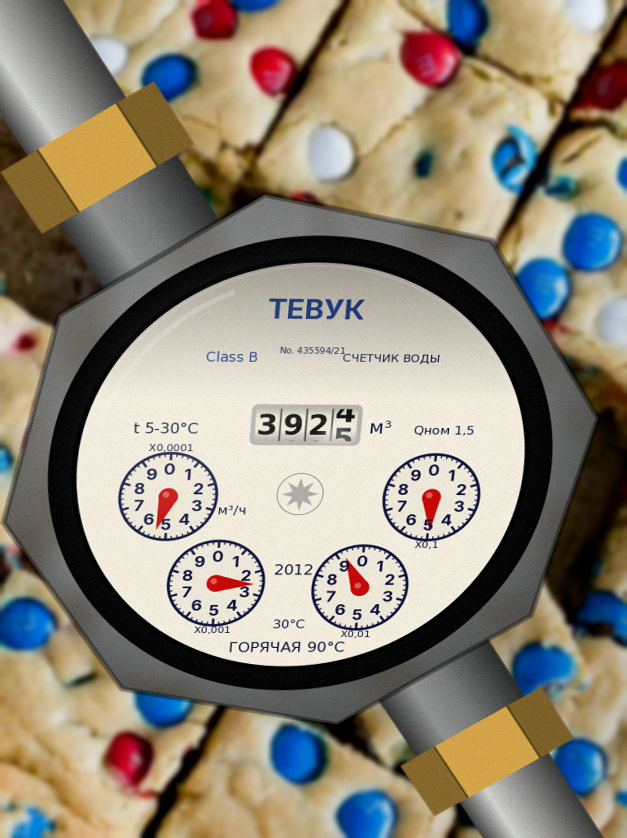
3924.4925
